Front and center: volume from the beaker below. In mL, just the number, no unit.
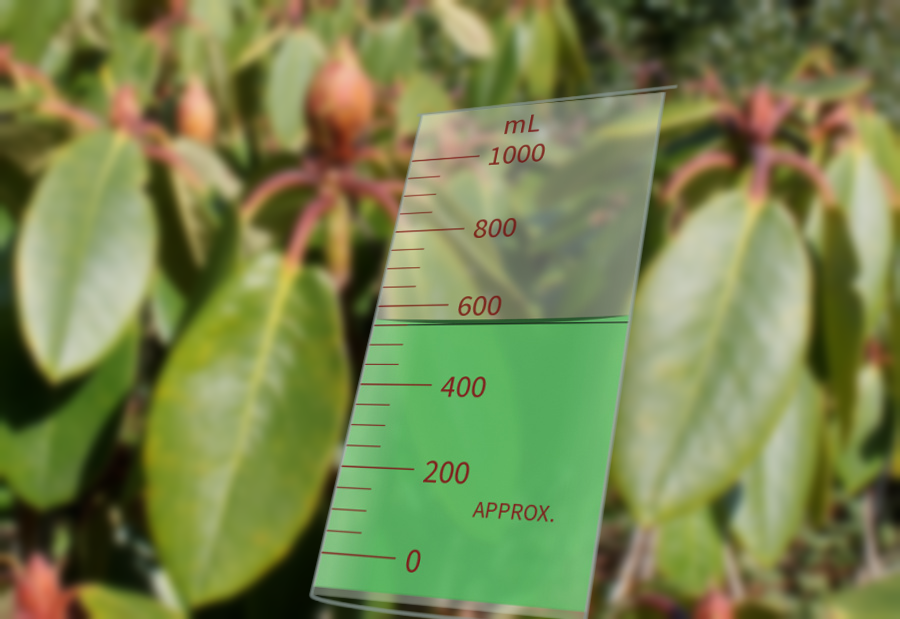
550
